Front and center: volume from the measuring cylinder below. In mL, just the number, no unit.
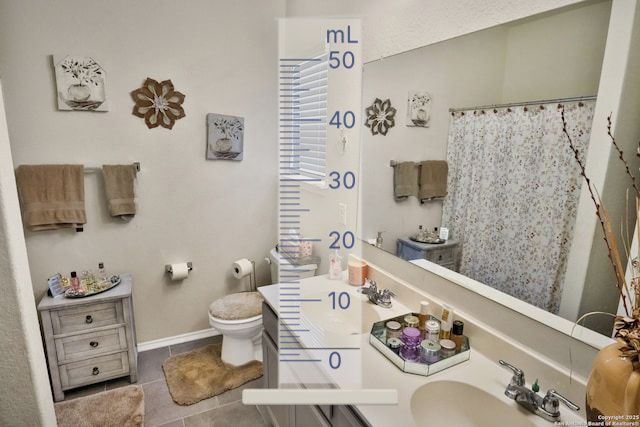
2
